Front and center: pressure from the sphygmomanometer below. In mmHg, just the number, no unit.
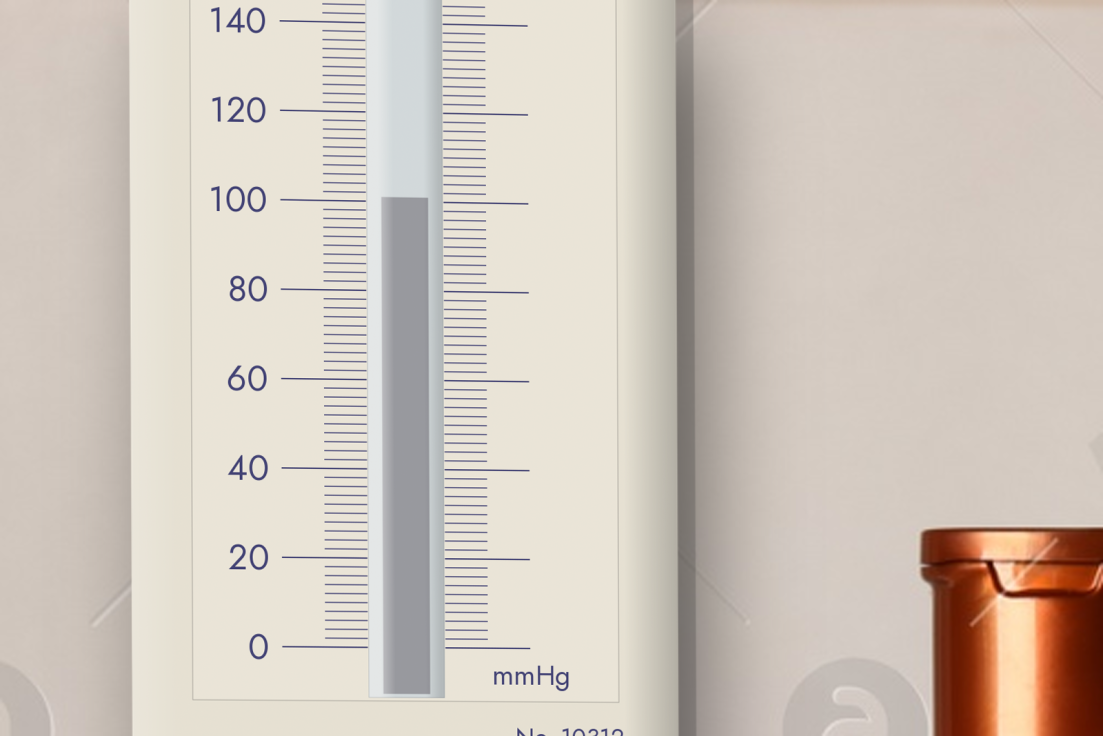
101
